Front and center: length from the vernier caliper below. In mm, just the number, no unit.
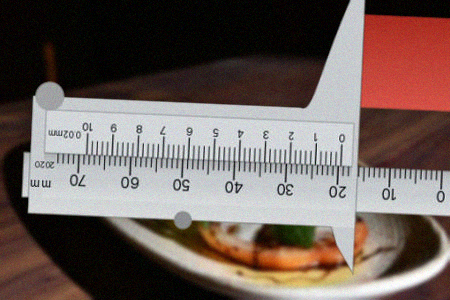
19.5
